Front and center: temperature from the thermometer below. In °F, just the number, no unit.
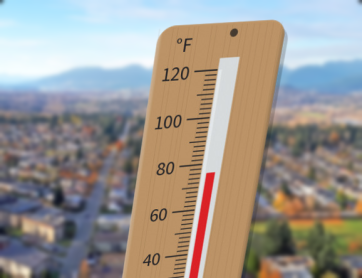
76
